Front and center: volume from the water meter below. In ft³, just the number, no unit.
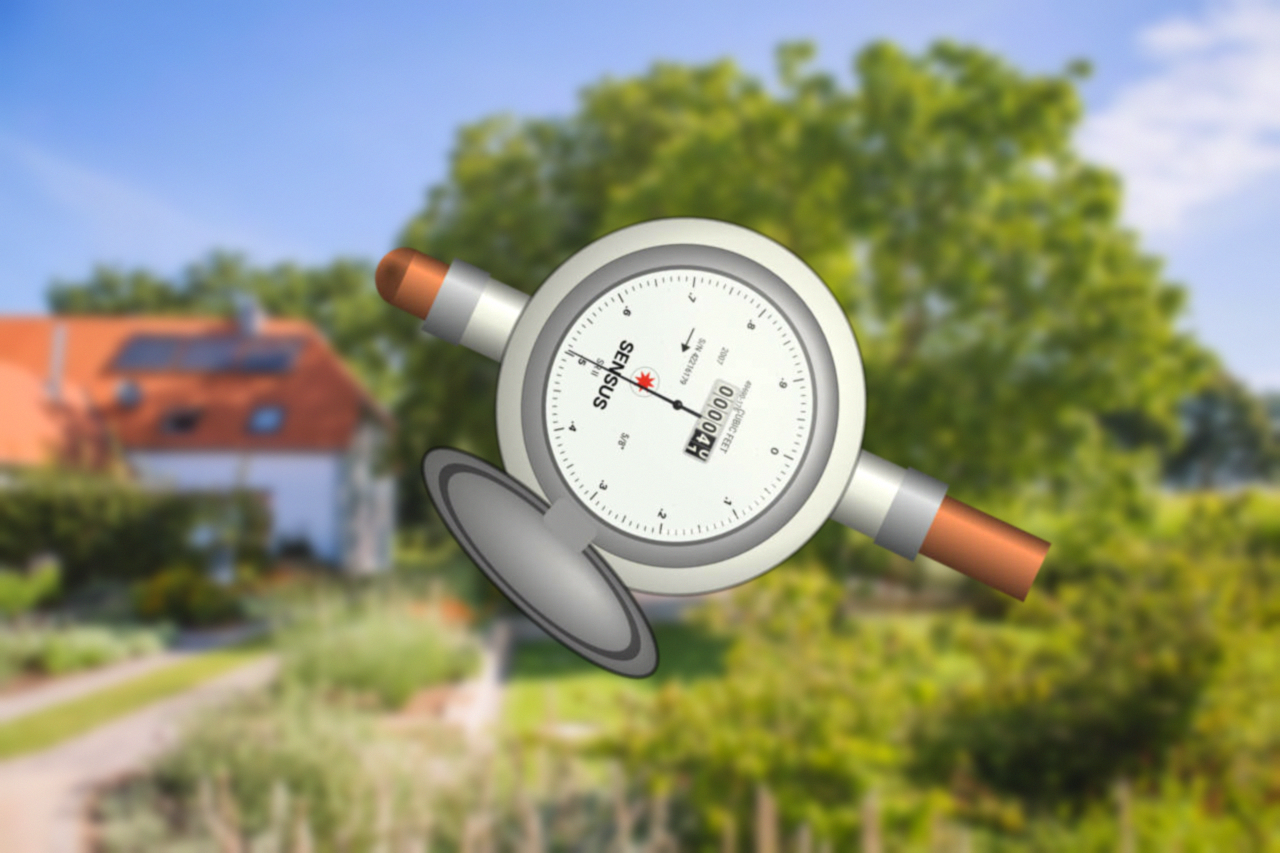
40.50
